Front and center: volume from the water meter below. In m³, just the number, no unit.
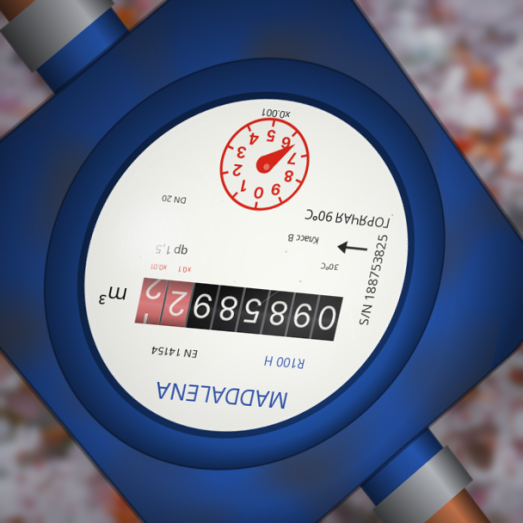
98589.216
